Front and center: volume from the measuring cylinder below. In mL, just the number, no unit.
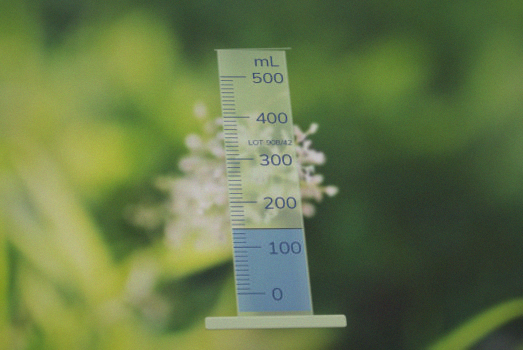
140
